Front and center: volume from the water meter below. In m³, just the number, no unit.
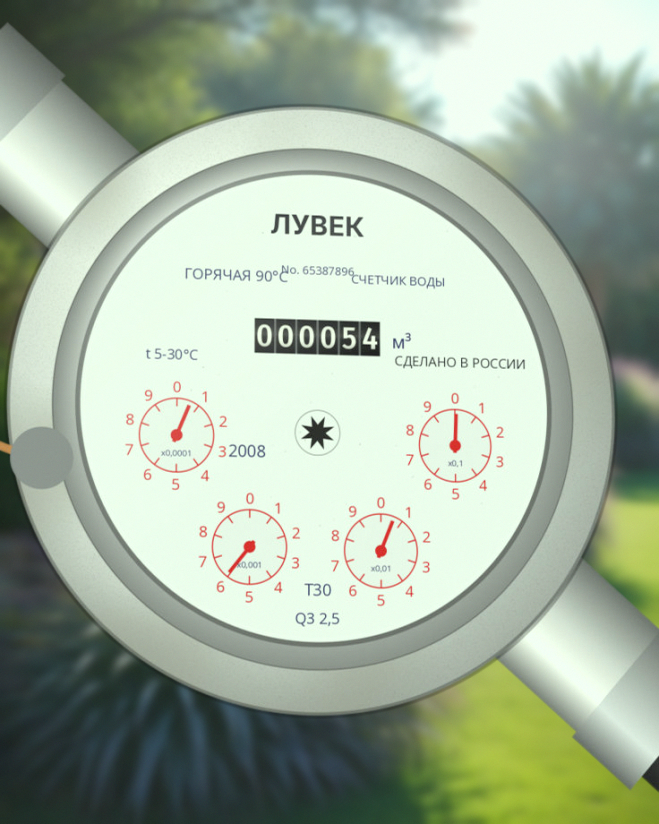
54.0060
